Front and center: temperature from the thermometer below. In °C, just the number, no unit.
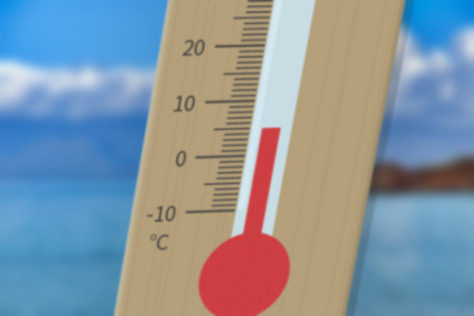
5
